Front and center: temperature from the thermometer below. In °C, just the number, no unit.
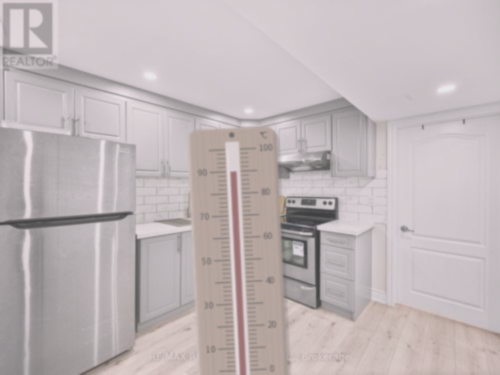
90
